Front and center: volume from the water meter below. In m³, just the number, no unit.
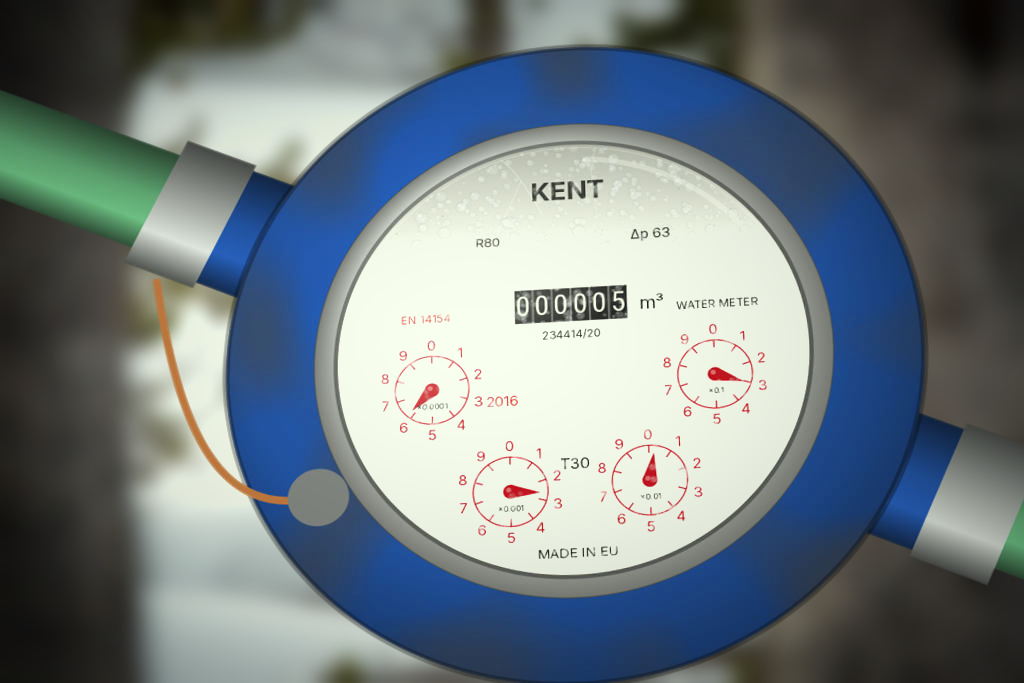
5.3026
